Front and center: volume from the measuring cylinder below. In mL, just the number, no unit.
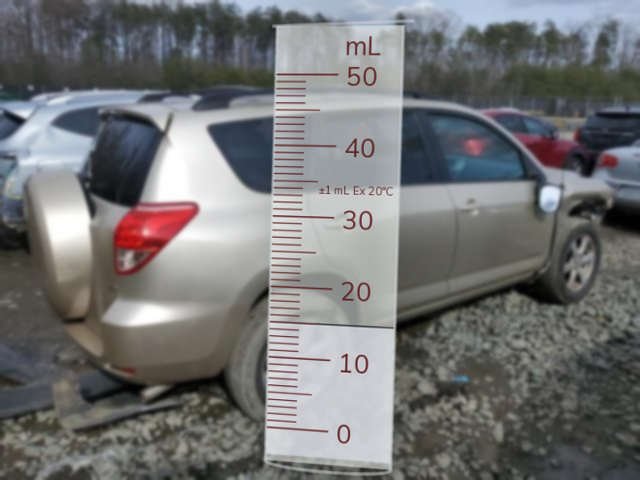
15
